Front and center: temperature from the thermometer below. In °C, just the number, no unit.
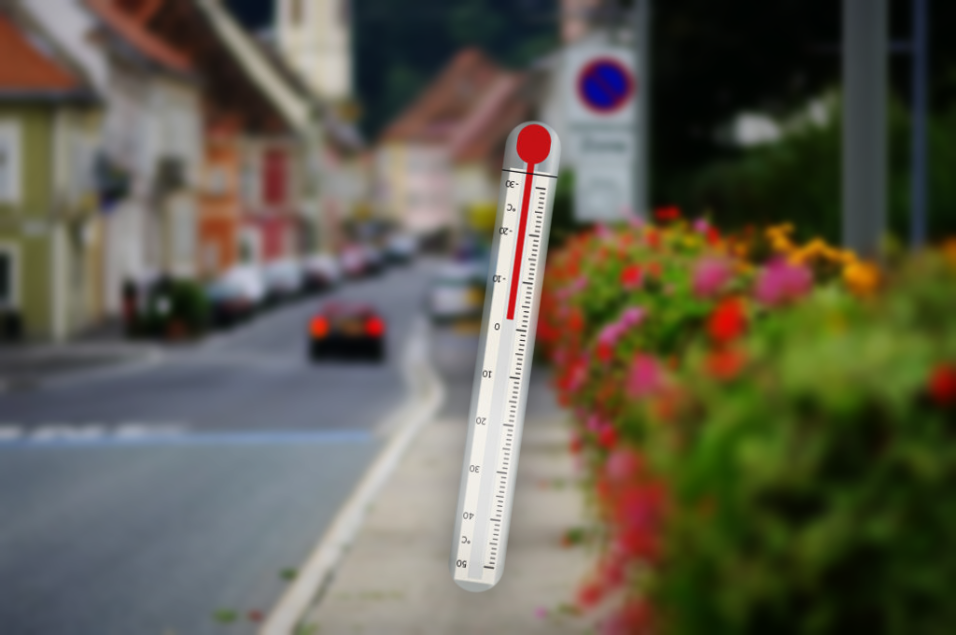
-2
